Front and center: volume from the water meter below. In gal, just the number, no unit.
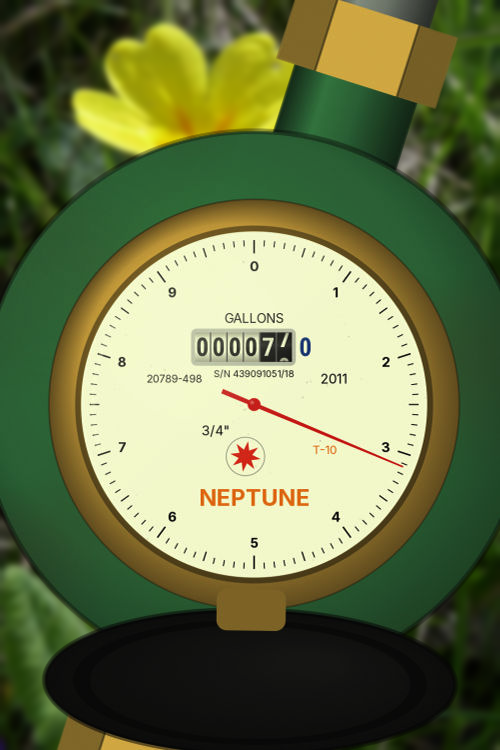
773.1
